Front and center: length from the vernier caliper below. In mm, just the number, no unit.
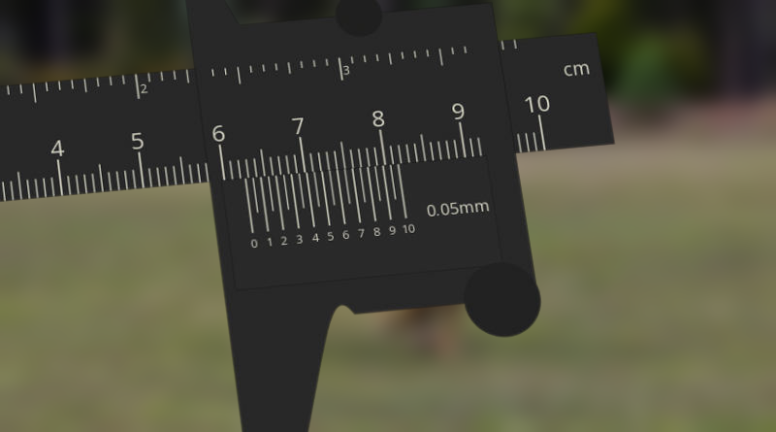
62.6
